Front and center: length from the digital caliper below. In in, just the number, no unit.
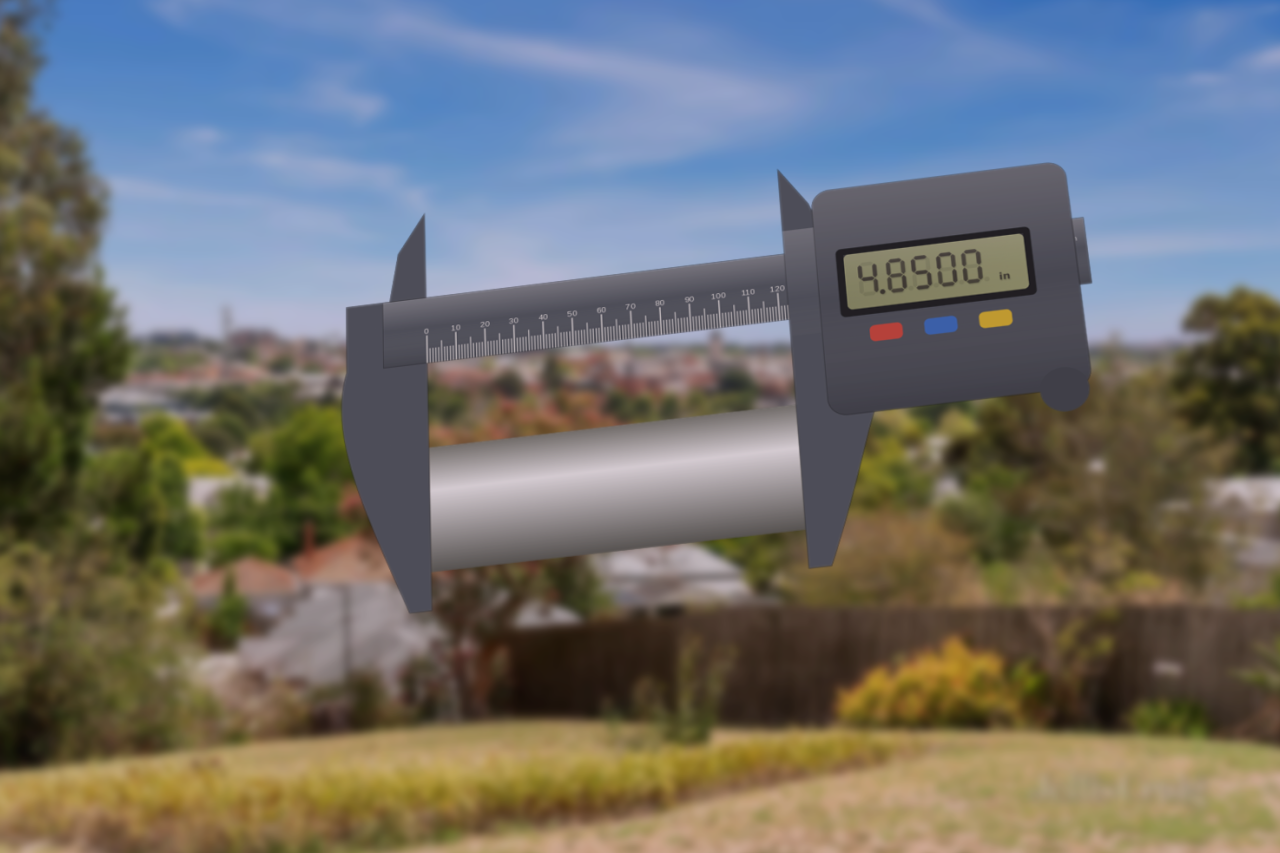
4.8500
